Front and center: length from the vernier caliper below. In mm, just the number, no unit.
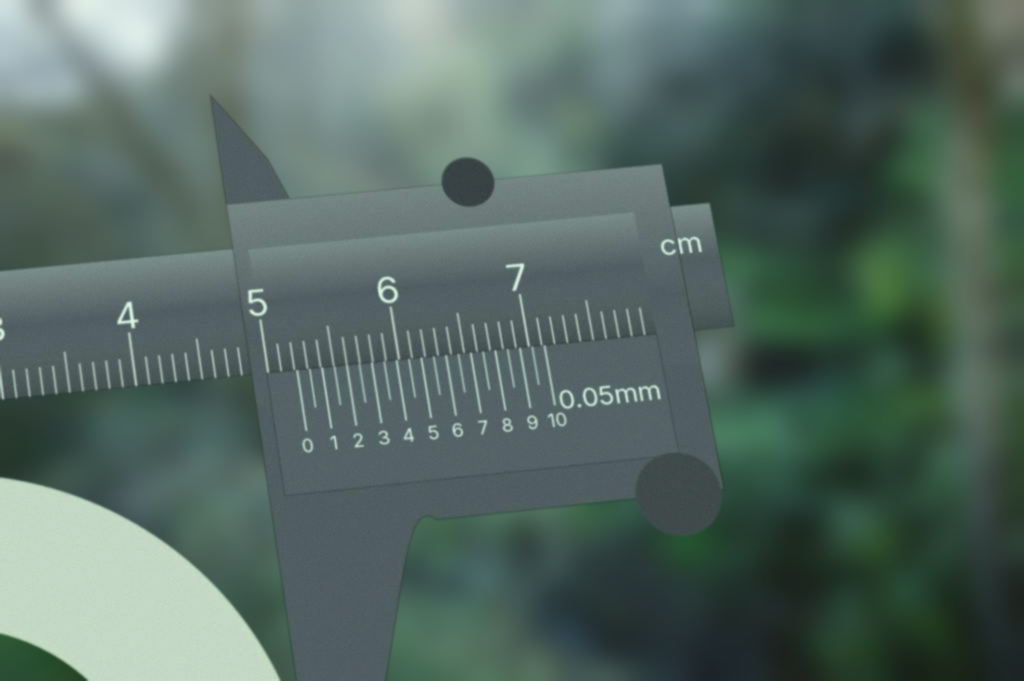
52.2
